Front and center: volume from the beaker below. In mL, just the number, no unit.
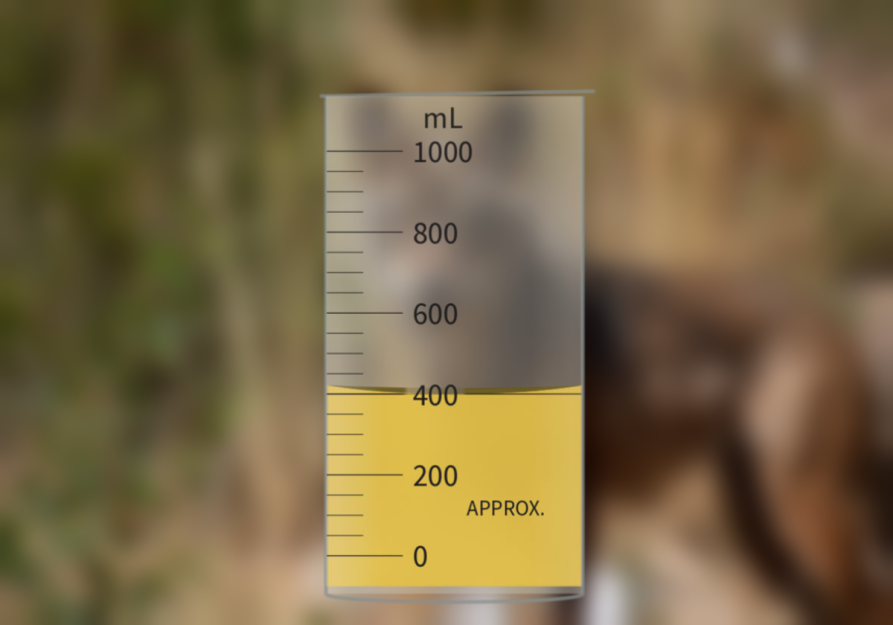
400
